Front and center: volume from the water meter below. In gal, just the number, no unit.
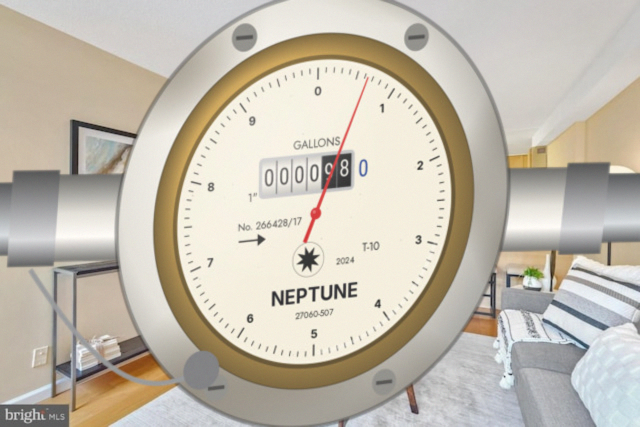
980.6
